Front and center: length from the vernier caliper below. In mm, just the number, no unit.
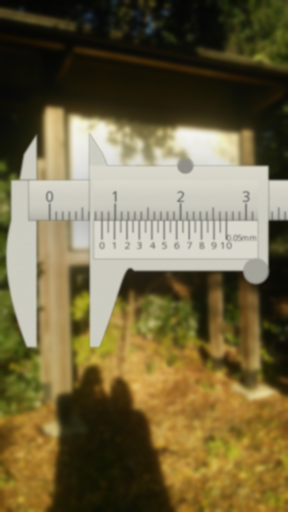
8.0
